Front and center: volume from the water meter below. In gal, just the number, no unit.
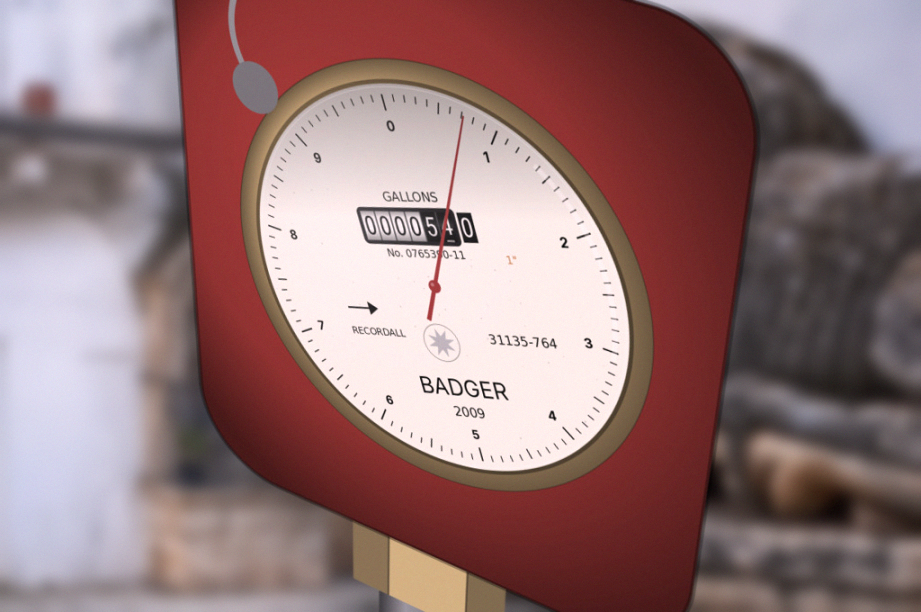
540.7
